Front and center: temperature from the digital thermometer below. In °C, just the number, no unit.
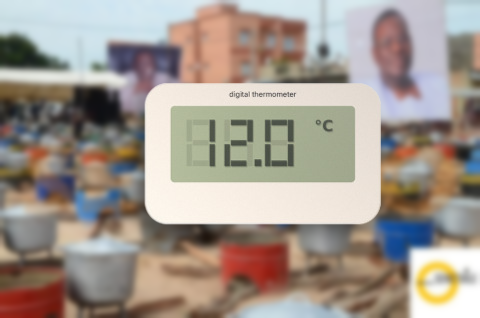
12.0
